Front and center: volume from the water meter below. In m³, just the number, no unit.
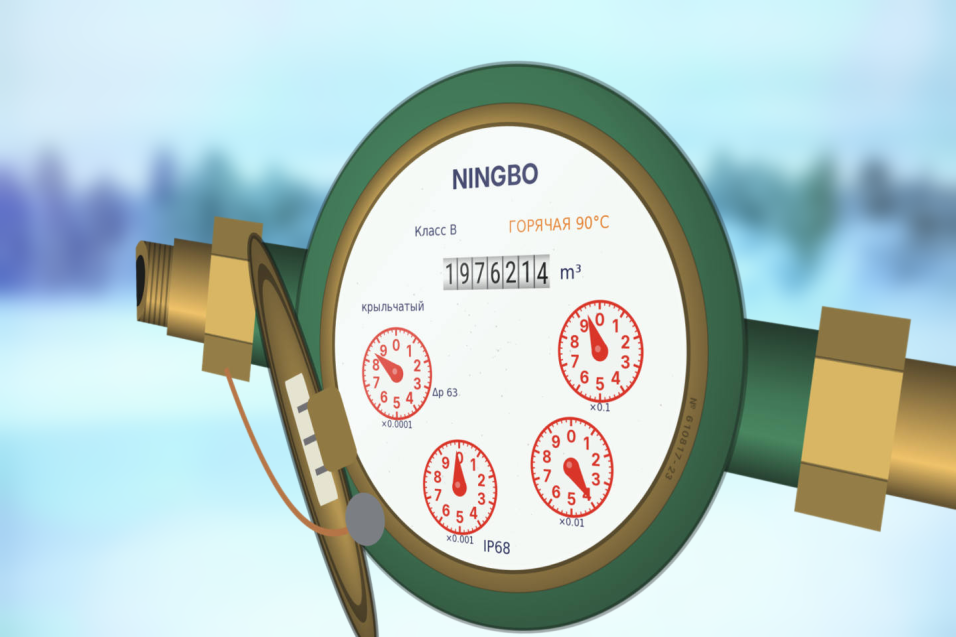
1976213.9398
